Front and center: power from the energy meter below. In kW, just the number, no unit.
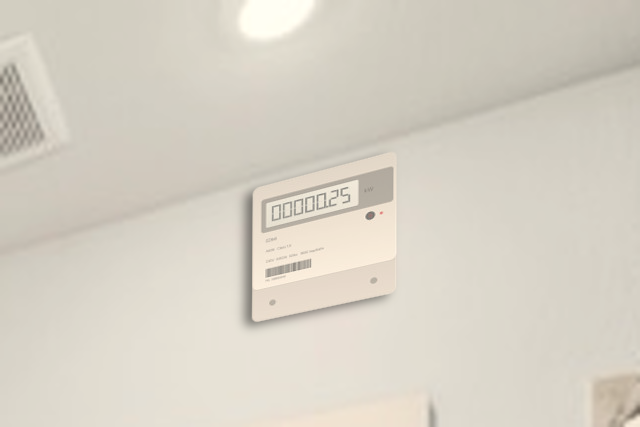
0.25
